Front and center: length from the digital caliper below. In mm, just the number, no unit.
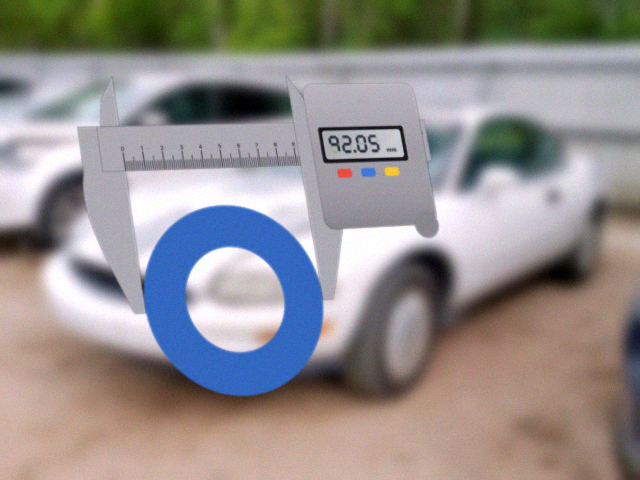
92.05
